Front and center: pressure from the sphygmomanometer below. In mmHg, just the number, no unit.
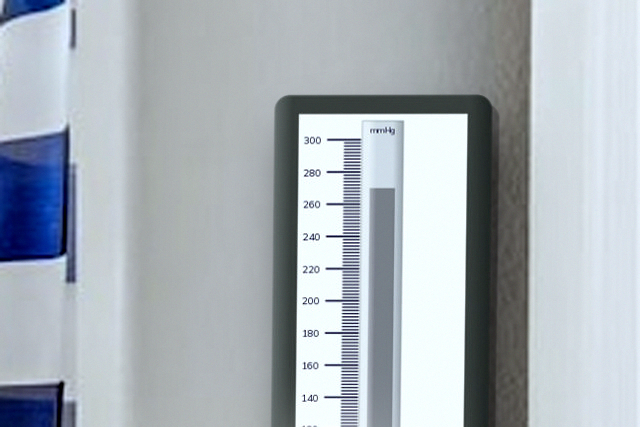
270
